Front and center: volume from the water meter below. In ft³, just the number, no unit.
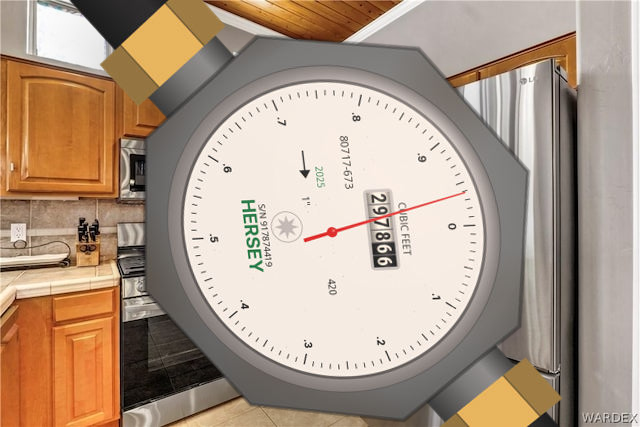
297865.96
